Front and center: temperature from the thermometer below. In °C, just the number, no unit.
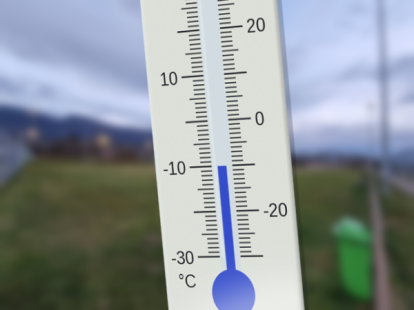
-10
